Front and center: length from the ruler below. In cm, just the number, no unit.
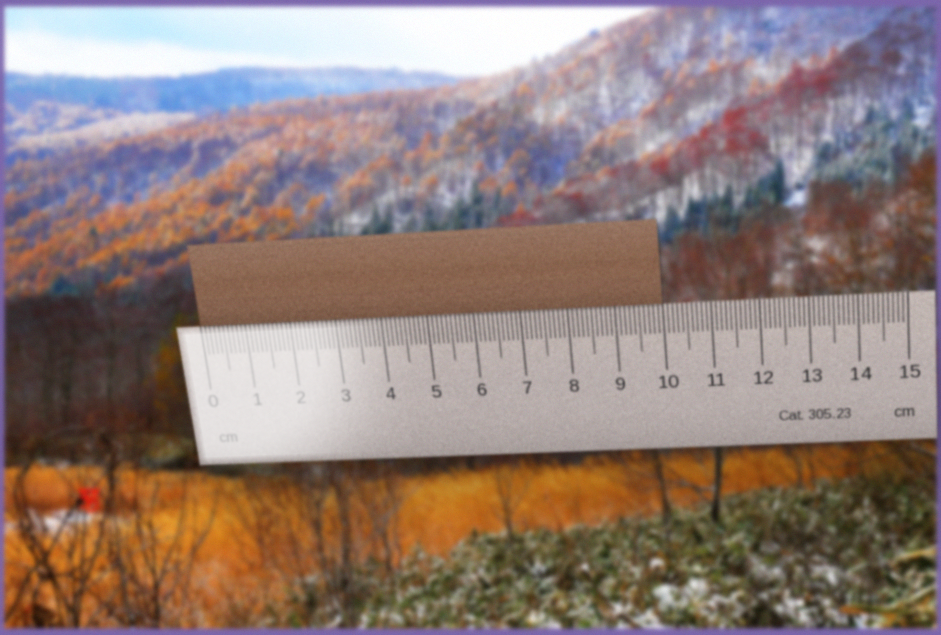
10
